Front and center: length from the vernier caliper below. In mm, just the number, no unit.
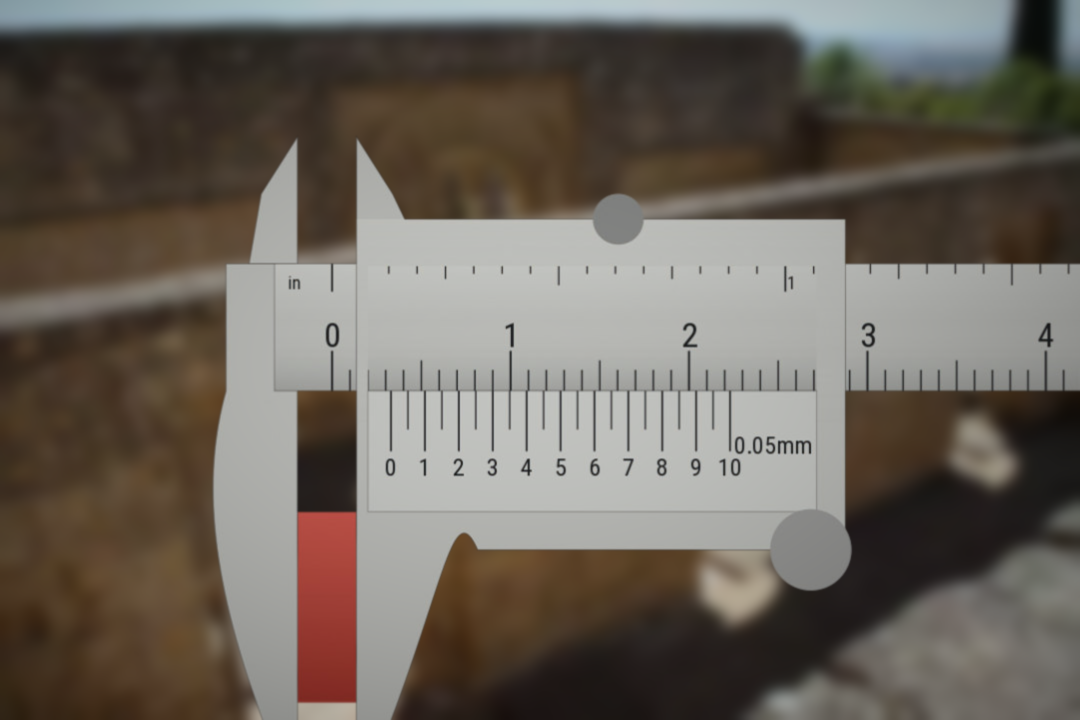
3.3
